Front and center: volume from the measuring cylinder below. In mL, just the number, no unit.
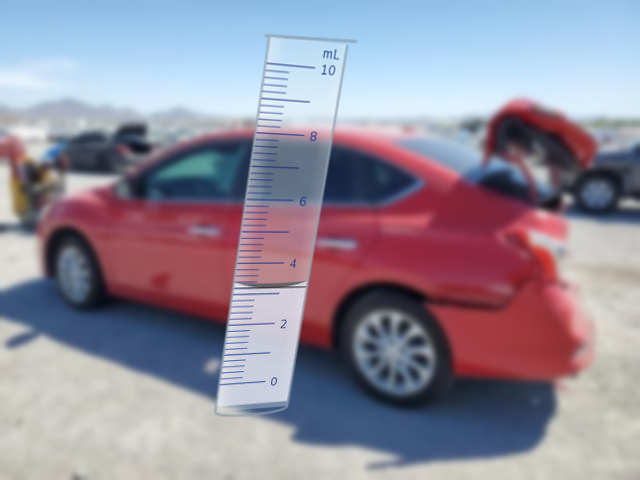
3.2
